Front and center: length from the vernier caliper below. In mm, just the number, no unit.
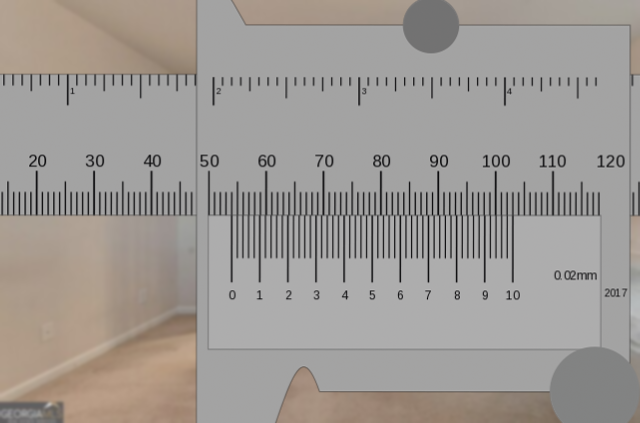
54.0
